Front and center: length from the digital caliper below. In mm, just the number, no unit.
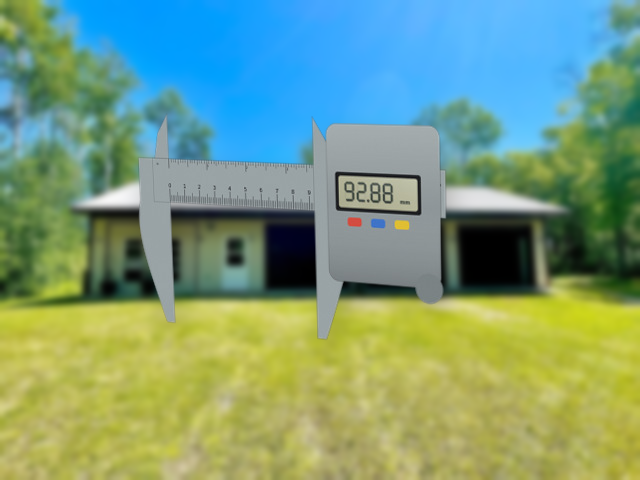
92.88
